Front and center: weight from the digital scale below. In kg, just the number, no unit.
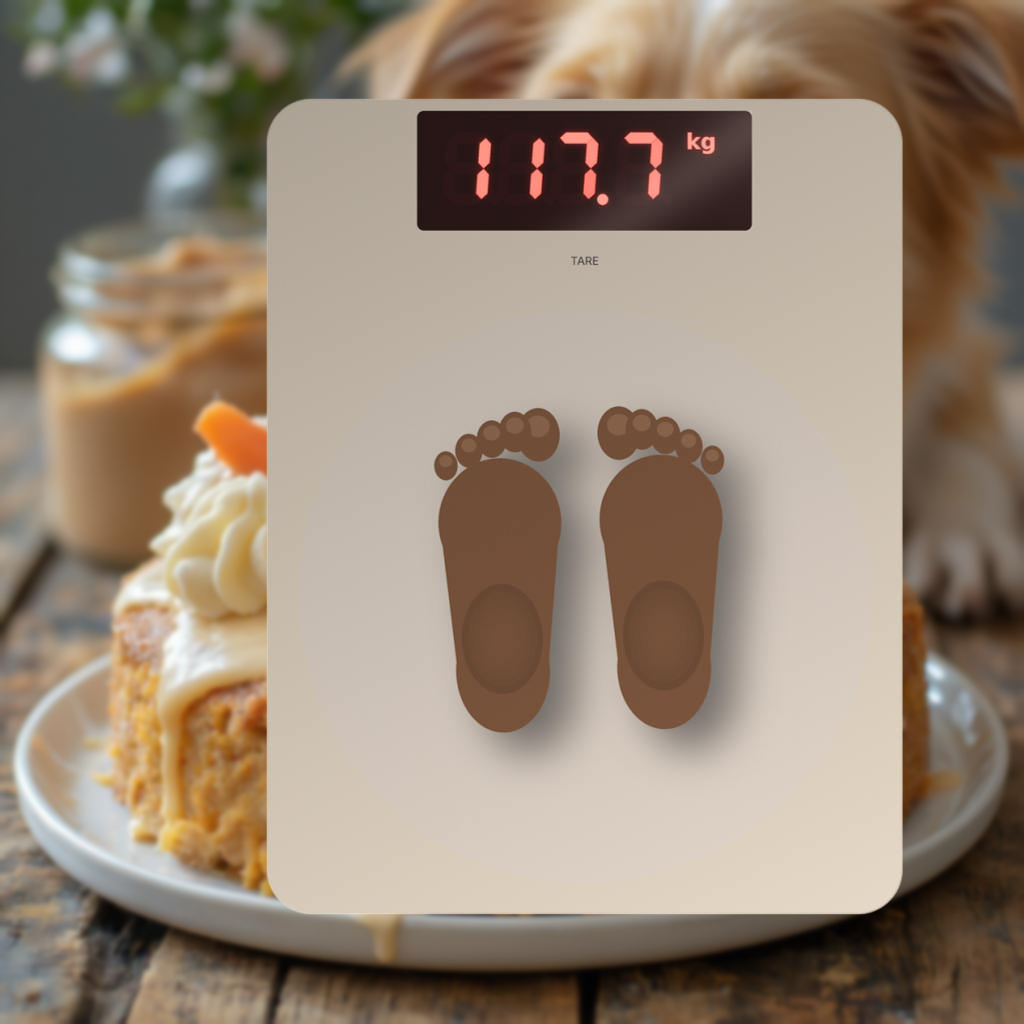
117.7
